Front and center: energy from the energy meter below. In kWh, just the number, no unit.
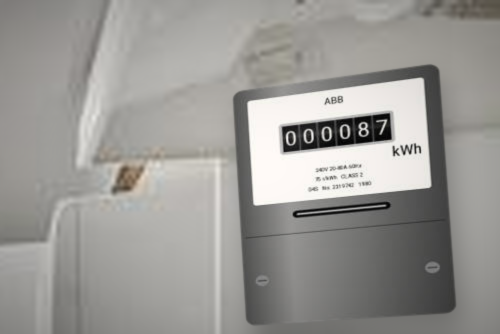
87
